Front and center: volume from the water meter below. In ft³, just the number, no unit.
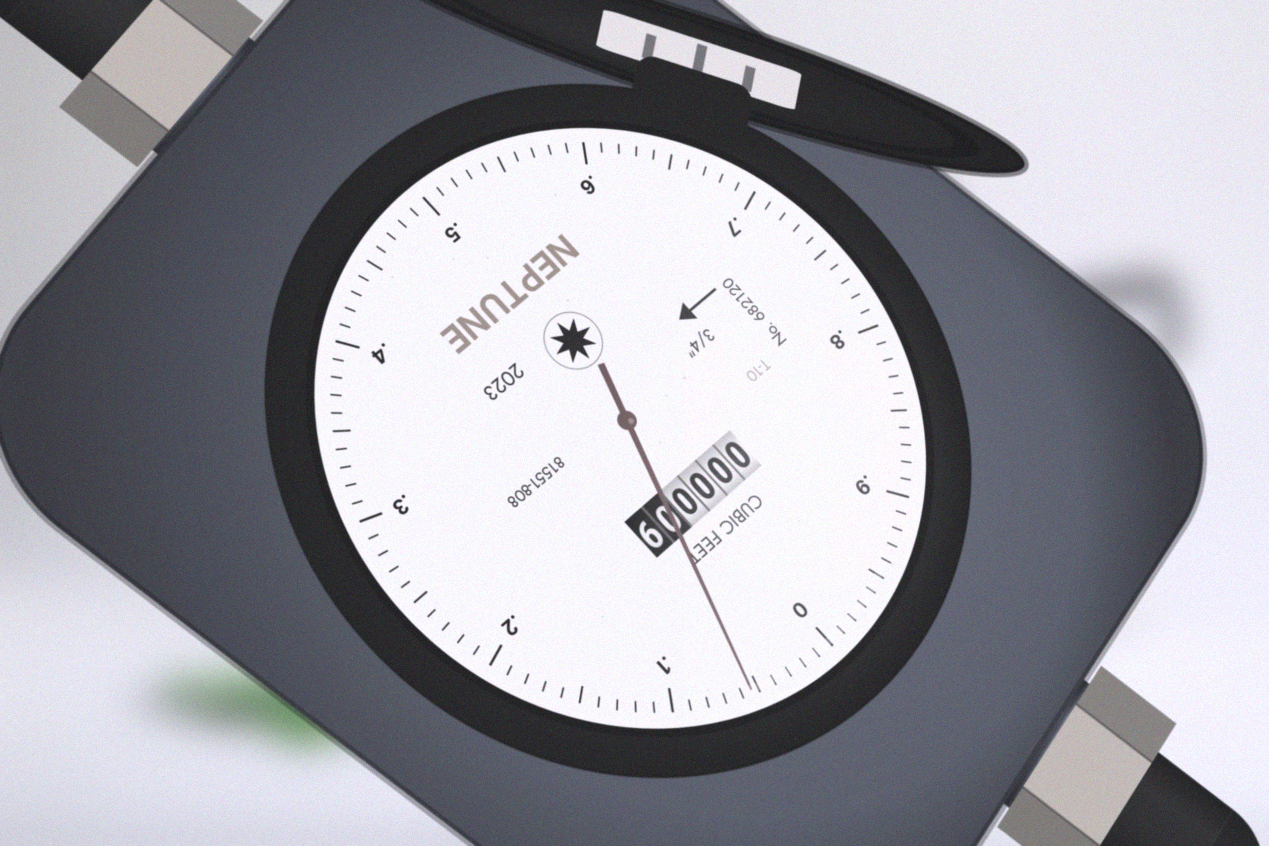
9.05
